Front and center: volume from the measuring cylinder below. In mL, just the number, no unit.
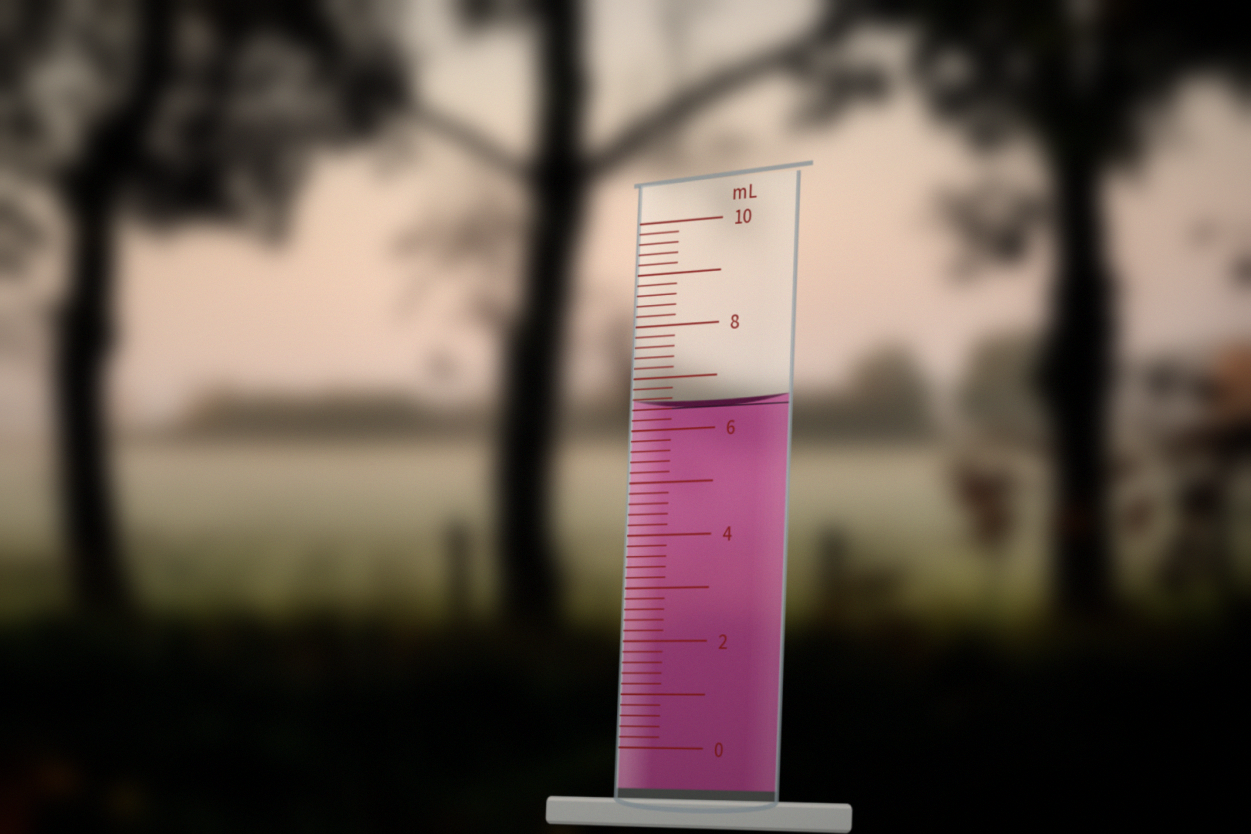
6.4
